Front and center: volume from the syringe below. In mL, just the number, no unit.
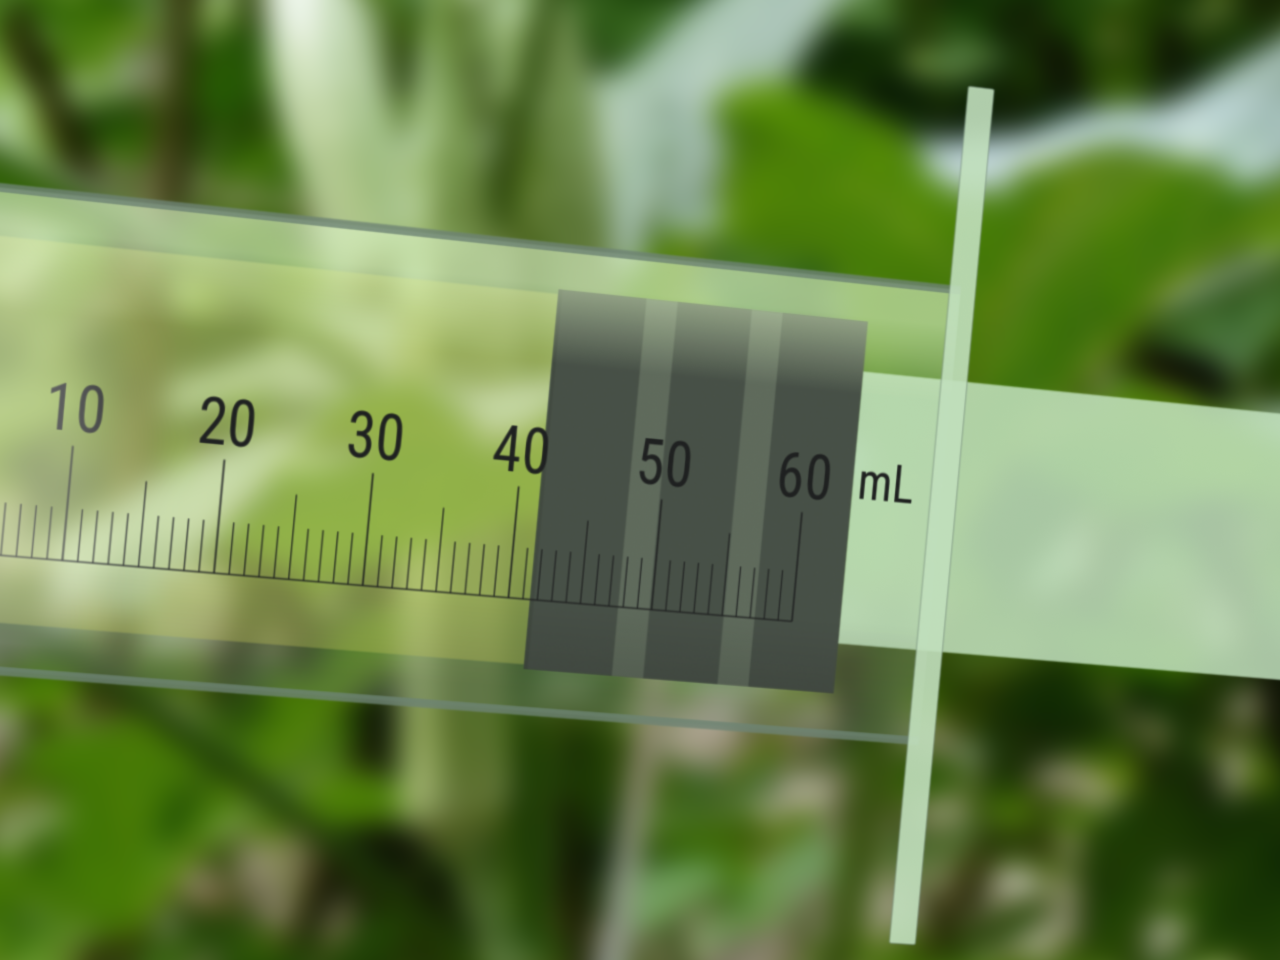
41.5
